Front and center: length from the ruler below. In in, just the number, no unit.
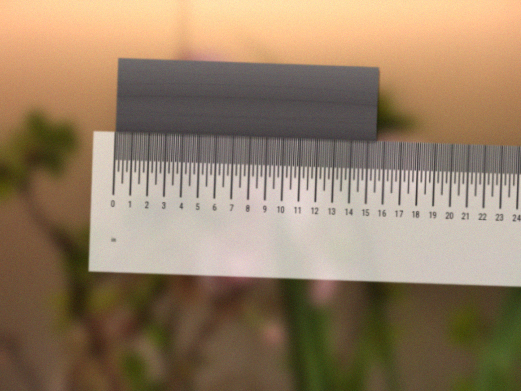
15.5
